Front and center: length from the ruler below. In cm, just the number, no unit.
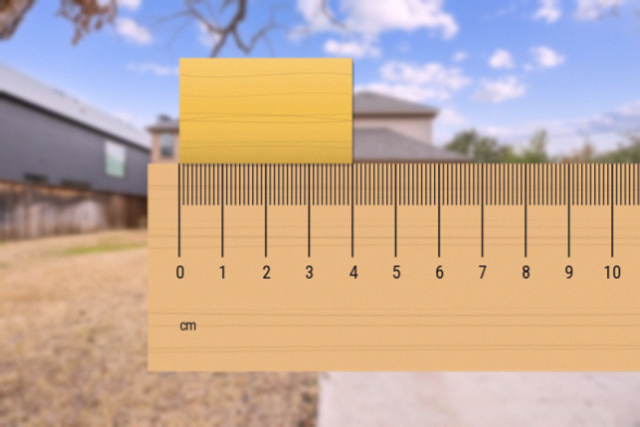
4
